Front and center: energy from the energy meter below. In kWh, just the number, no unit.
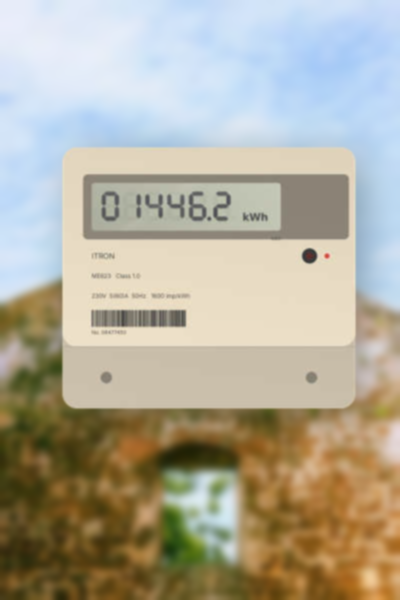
1446.2
